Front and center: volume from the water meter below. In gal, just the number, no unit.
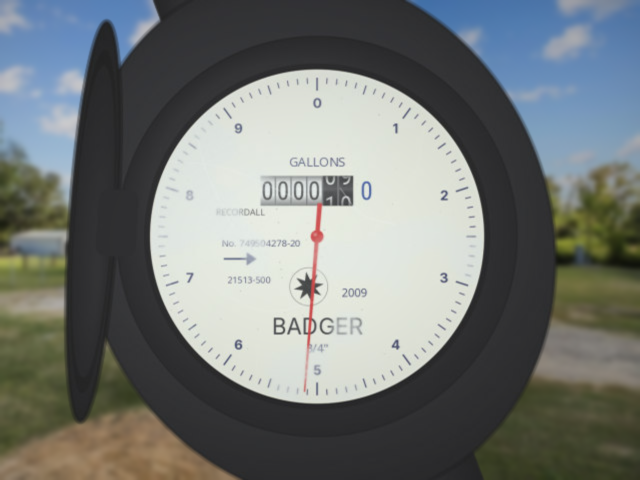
95.1
